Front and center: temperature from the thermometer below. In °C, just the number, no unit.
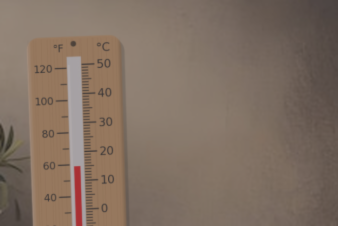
15
